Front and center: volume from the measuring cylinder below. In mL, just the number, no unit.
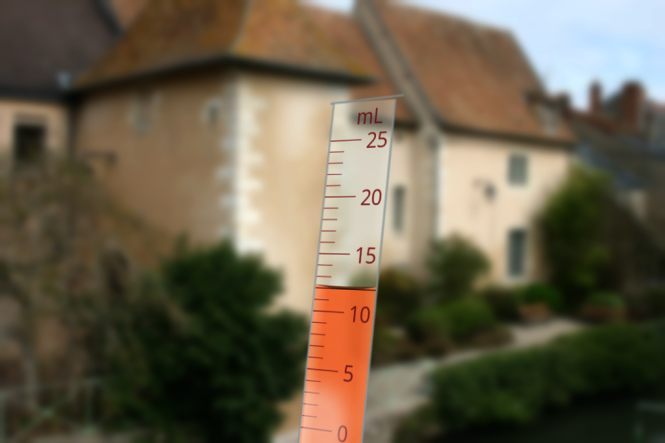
12
